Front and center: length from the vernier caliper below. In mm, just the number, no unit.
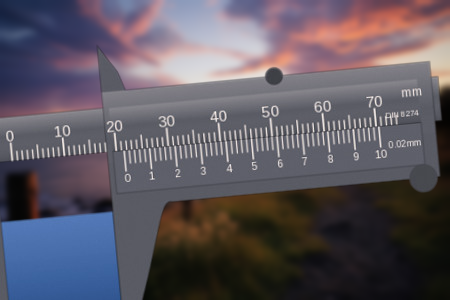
21.5
